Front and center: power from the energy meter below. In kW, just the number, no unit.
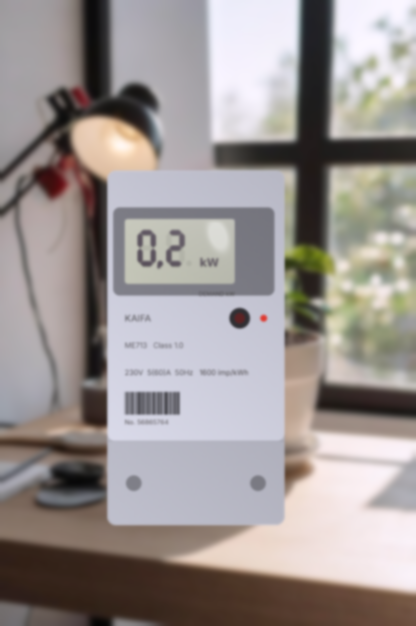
0.2
